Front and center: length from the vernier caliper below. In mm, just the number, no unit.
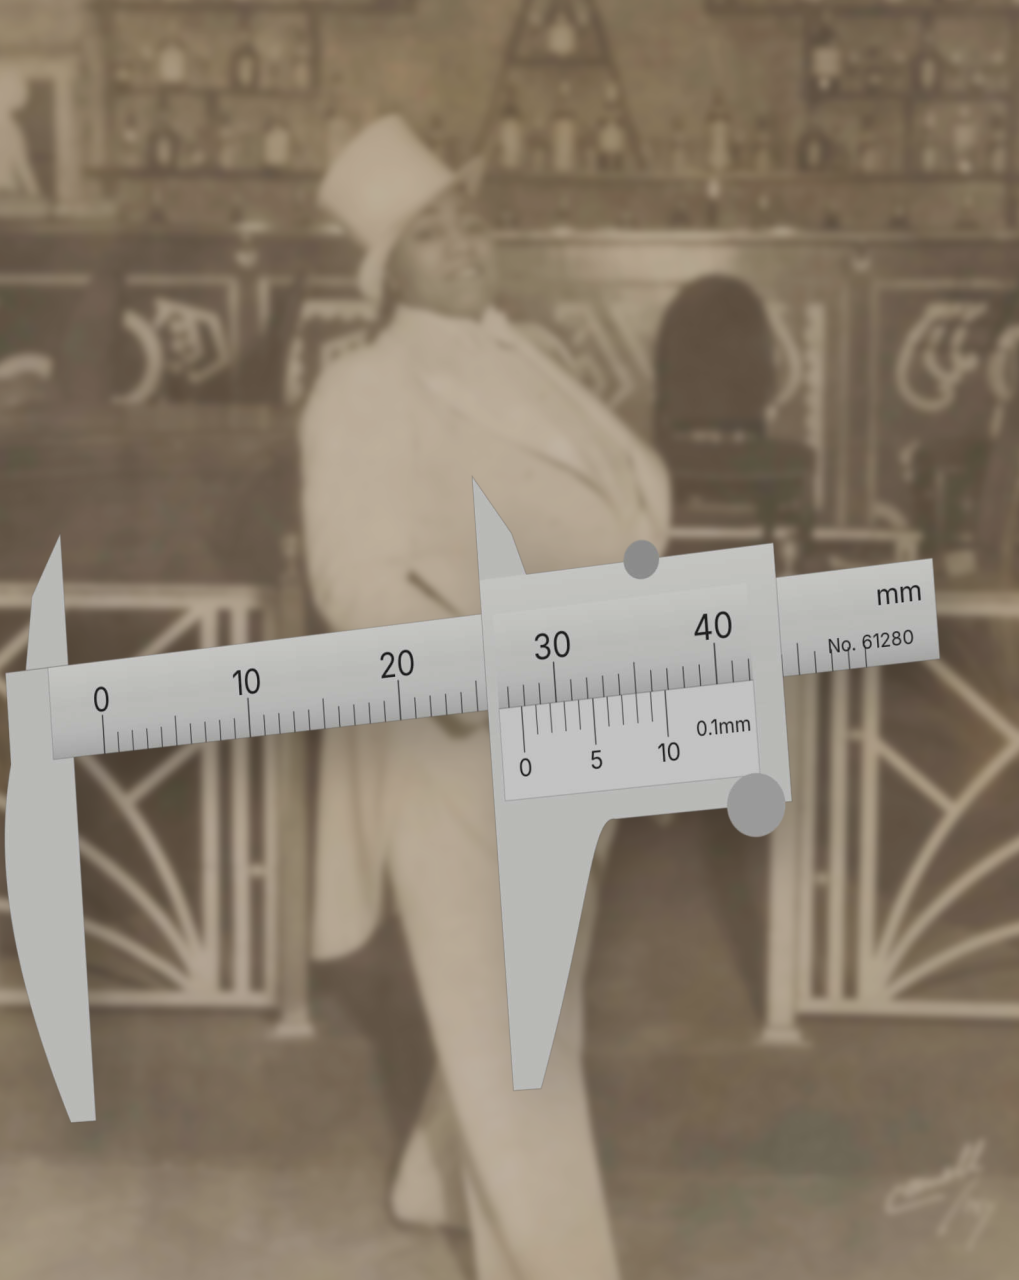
27.8
